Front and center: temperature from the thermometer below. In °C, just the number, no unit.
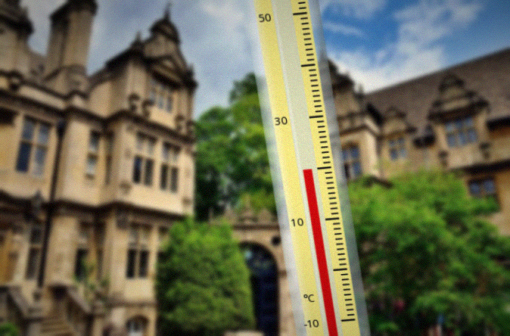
20
